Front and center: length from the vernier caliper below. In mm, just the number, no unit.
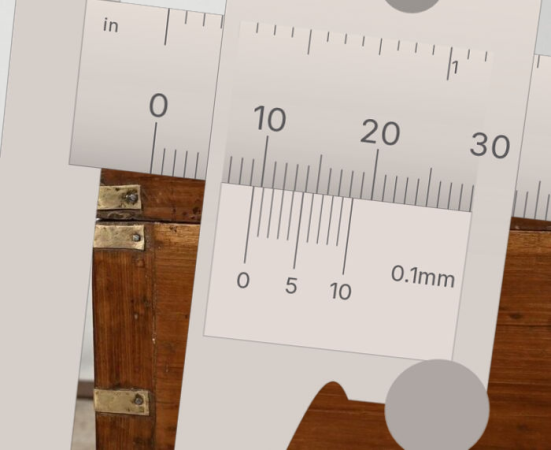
9.3
